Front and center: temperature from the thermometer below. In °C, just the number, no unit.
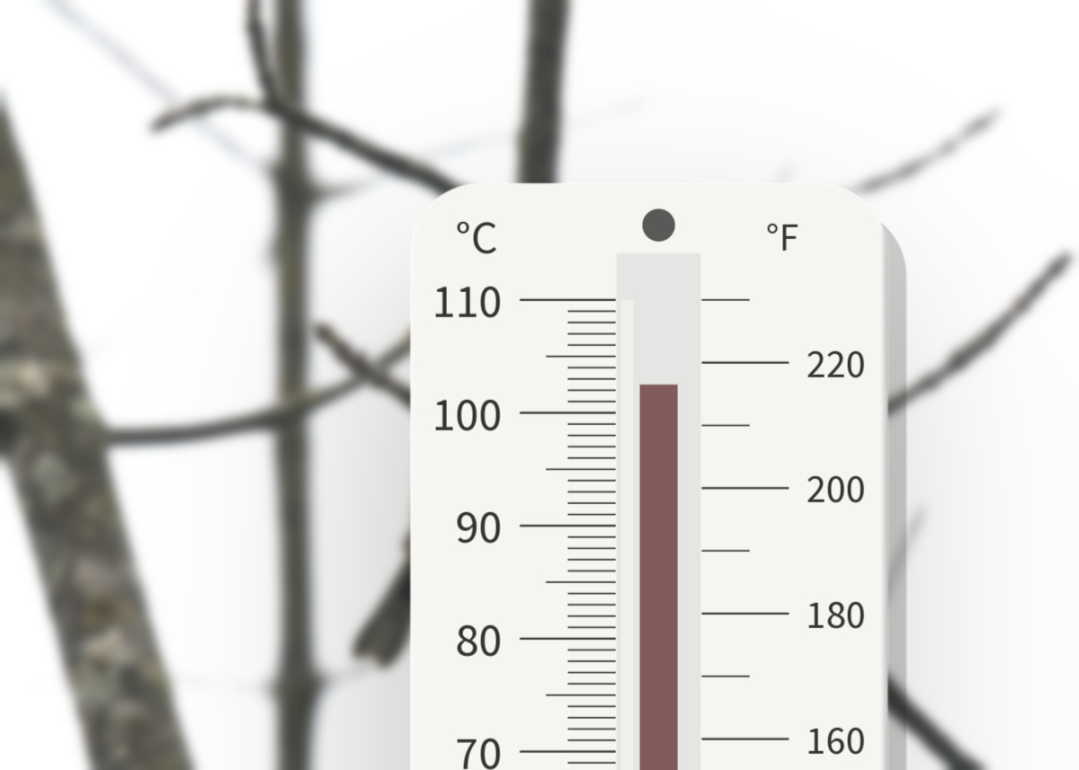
102.5
